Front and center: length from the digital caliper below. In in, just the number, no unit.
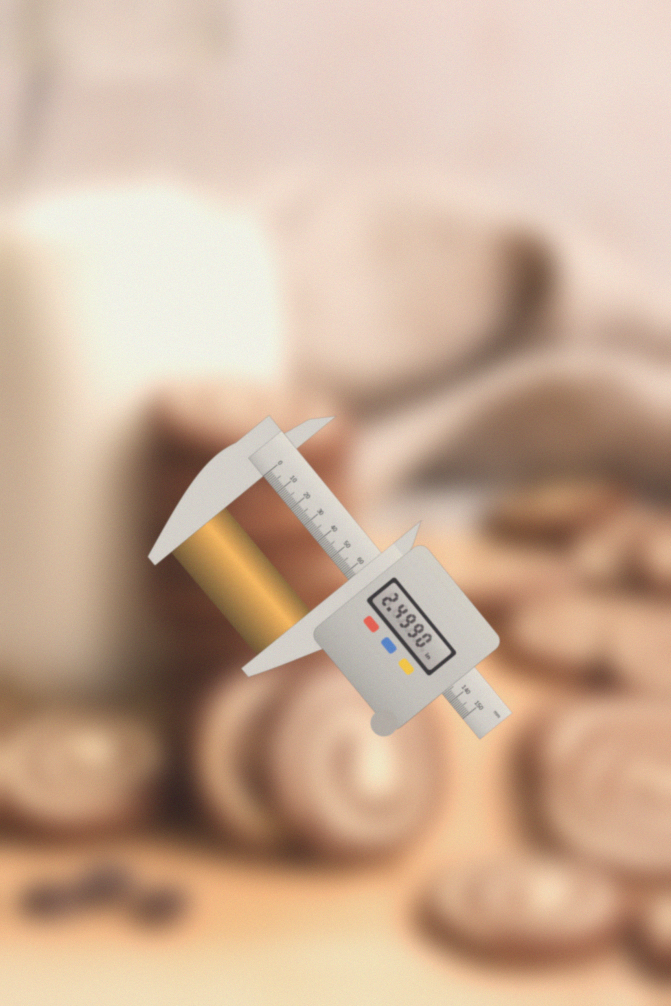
2.4990
